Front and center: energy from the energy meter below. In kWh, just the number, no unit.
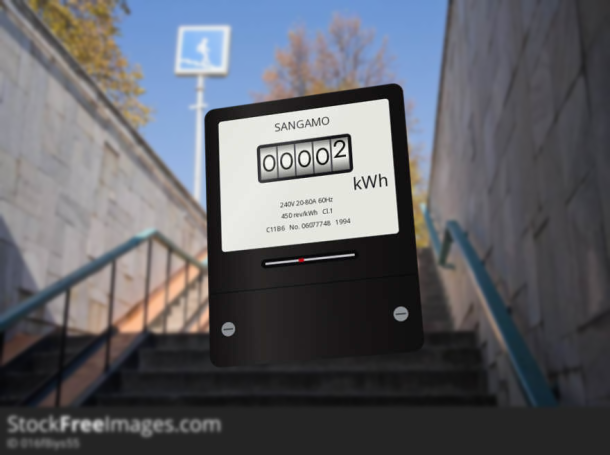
2
